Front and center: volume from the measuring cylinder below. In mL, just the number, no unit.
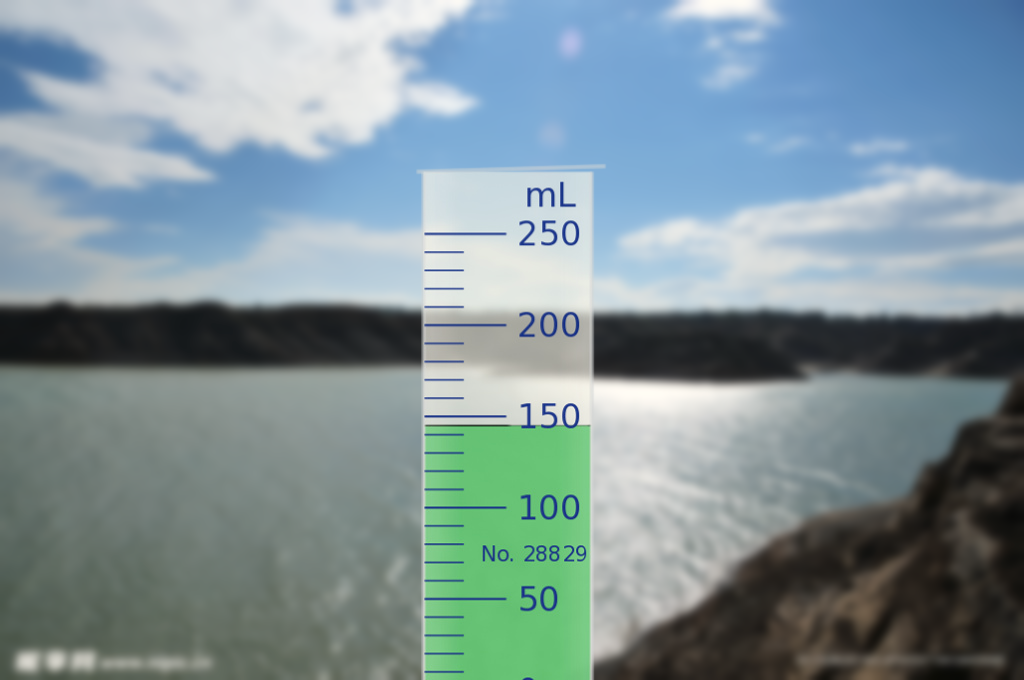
145
